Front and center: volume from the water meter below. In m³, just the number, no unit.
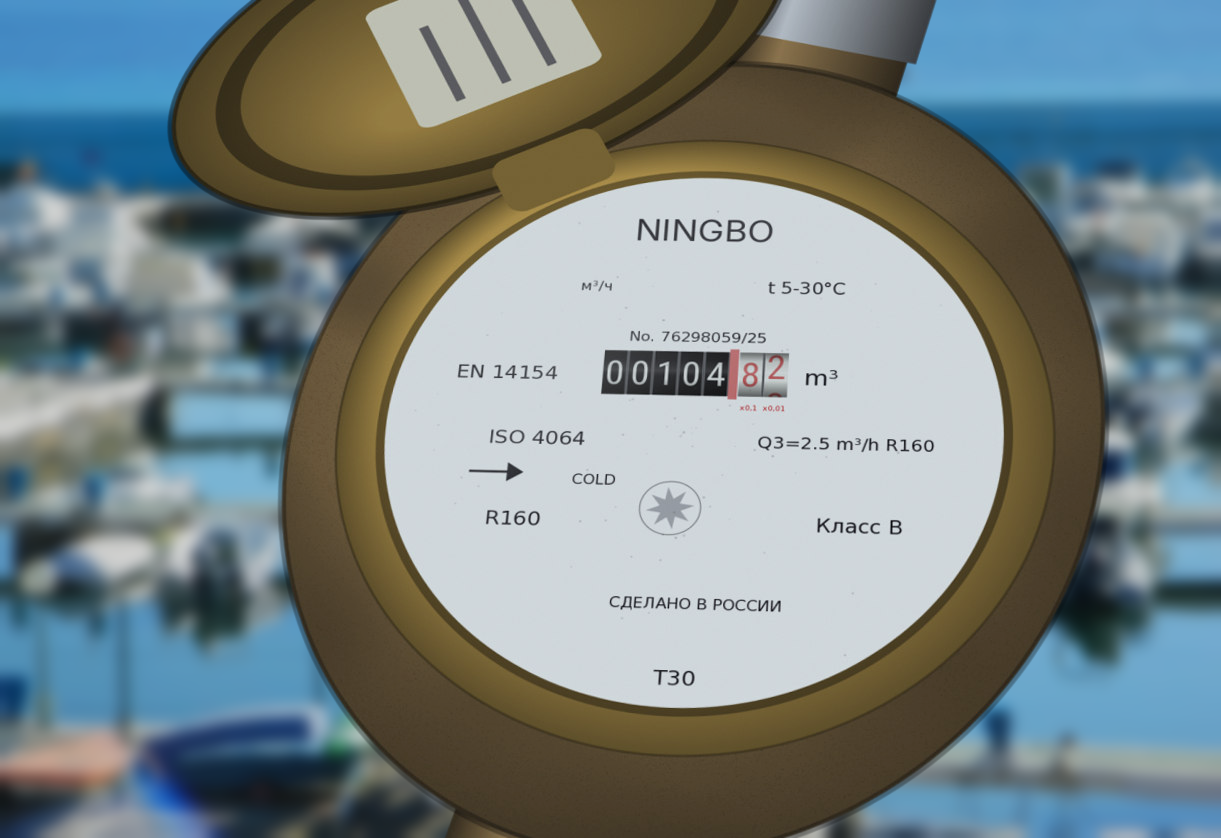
104.82
